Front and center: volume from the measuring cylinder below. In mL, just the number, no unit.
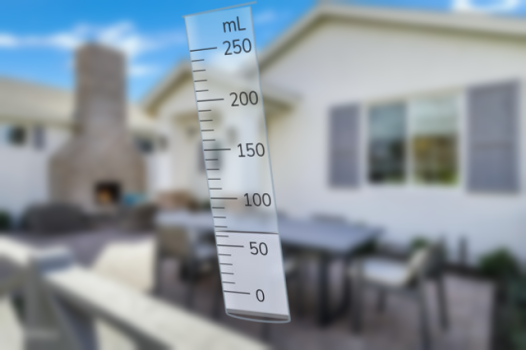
65
